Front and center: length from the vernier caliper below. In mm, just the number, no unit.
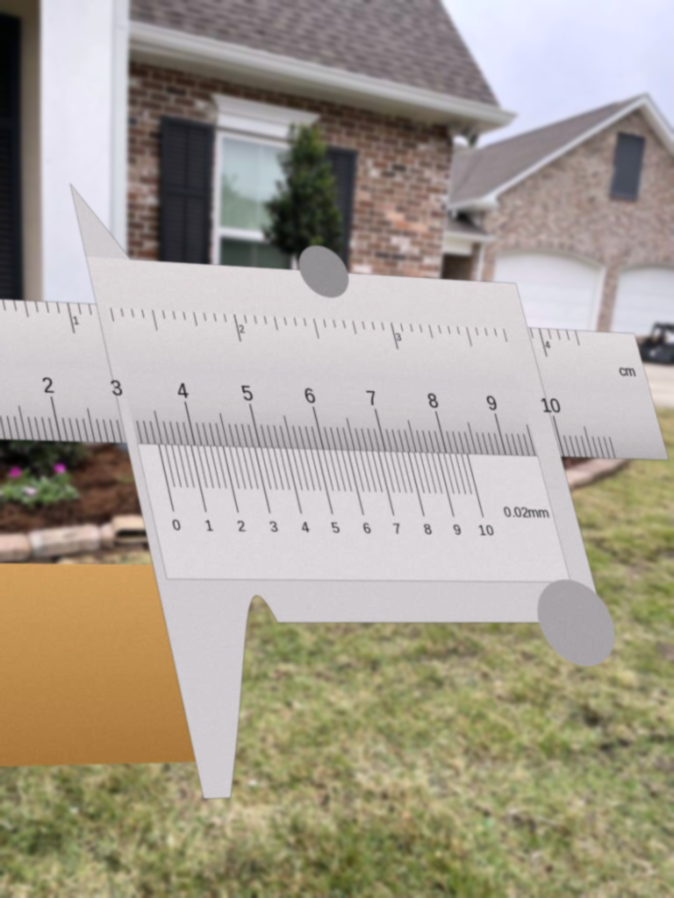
34.5
